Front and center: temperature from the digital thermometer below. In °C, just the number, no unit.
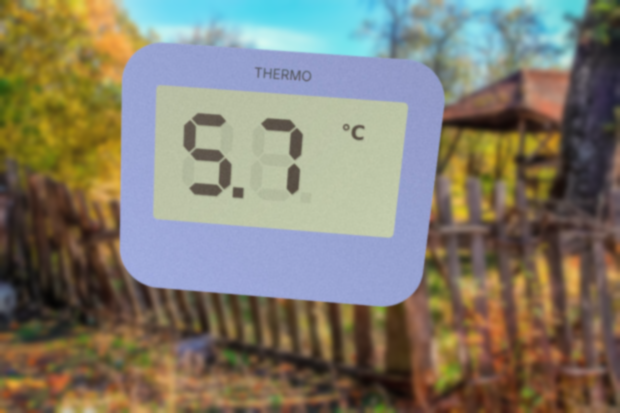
5.7
